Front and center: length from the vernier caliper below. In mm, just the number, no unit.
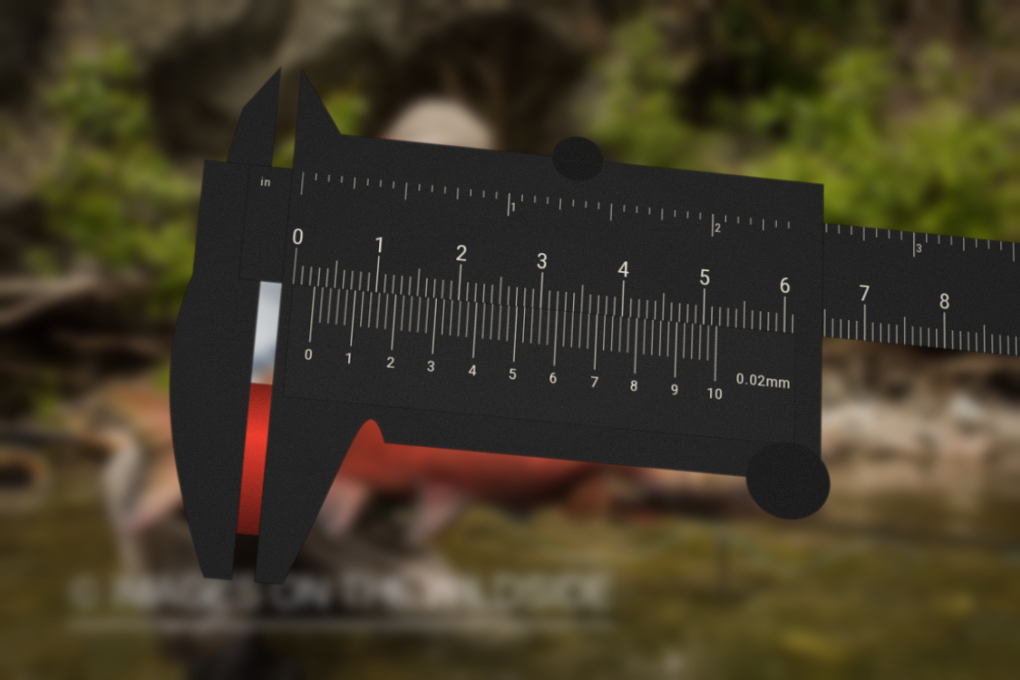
2.6
